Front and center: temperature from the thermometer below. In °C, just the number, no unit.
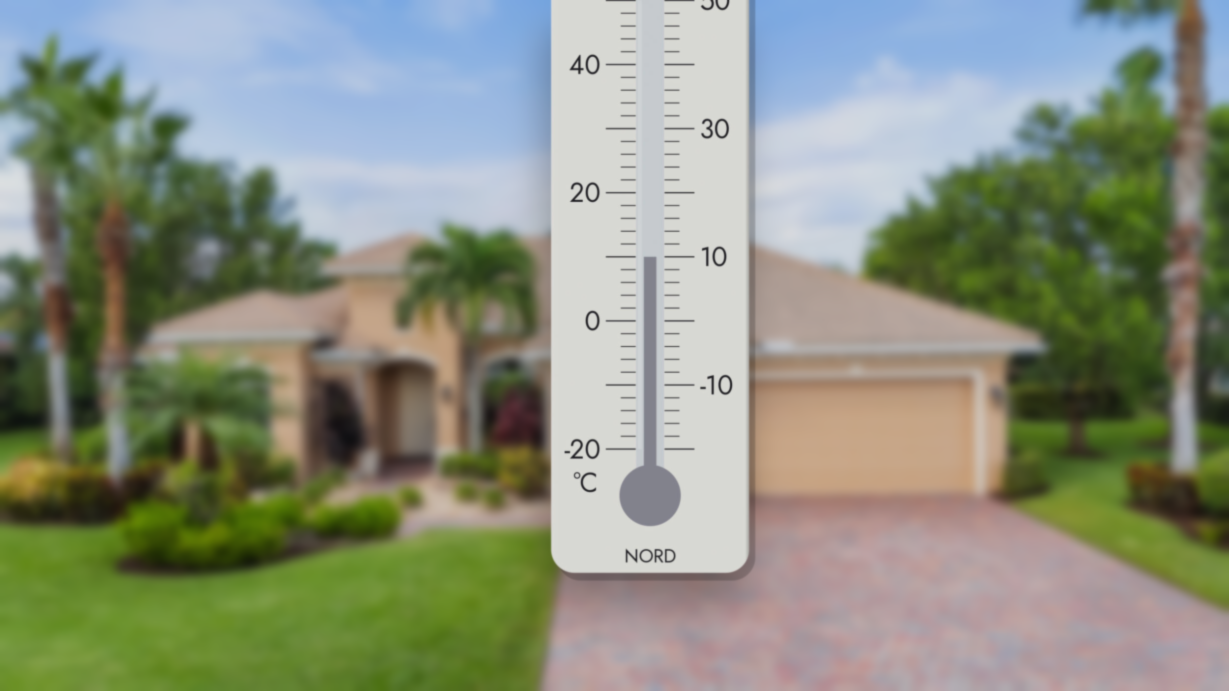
10
